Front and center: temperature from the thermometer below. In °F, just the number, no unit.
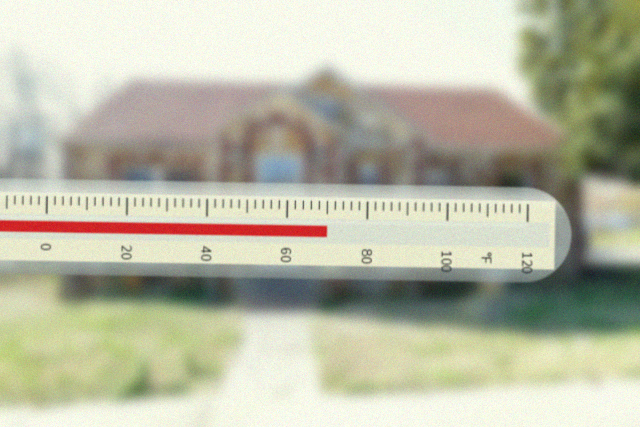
70
